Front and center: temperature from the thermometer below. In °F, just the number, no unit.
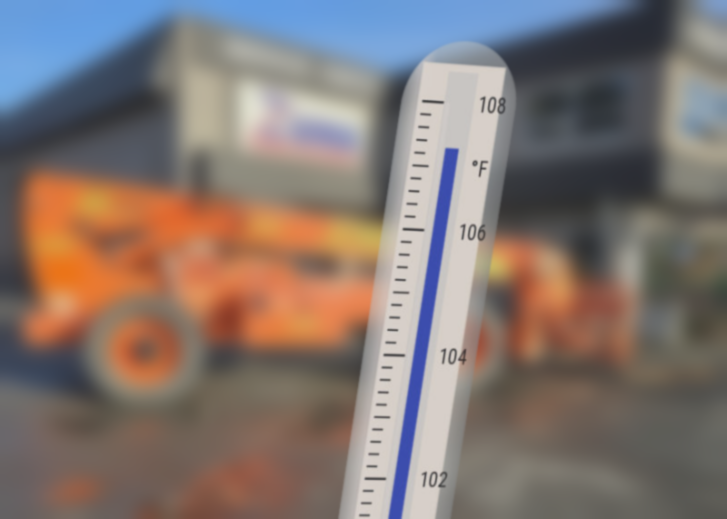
107.3
